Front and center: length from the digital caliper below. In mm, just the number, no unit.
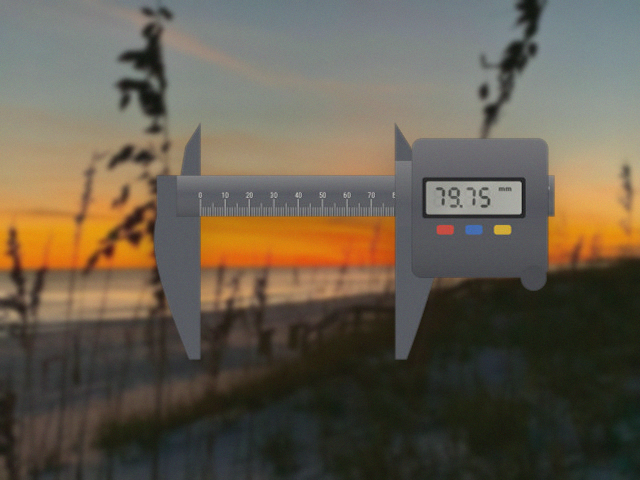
79.75
